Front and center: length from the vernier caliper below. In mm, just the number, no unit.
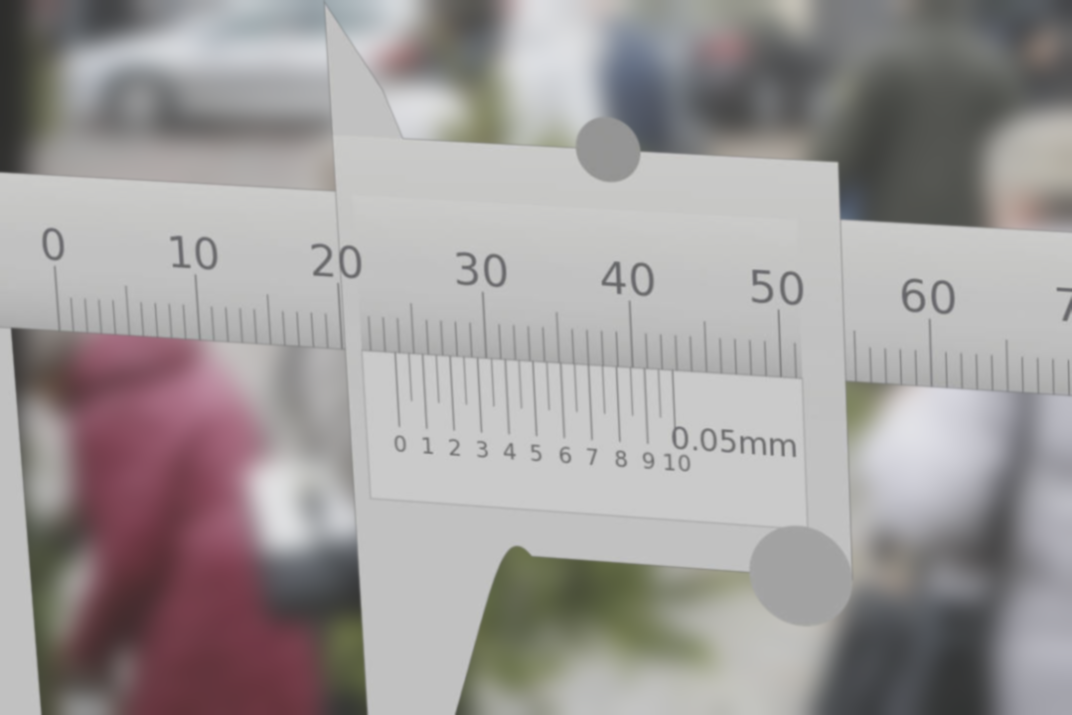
23.7
